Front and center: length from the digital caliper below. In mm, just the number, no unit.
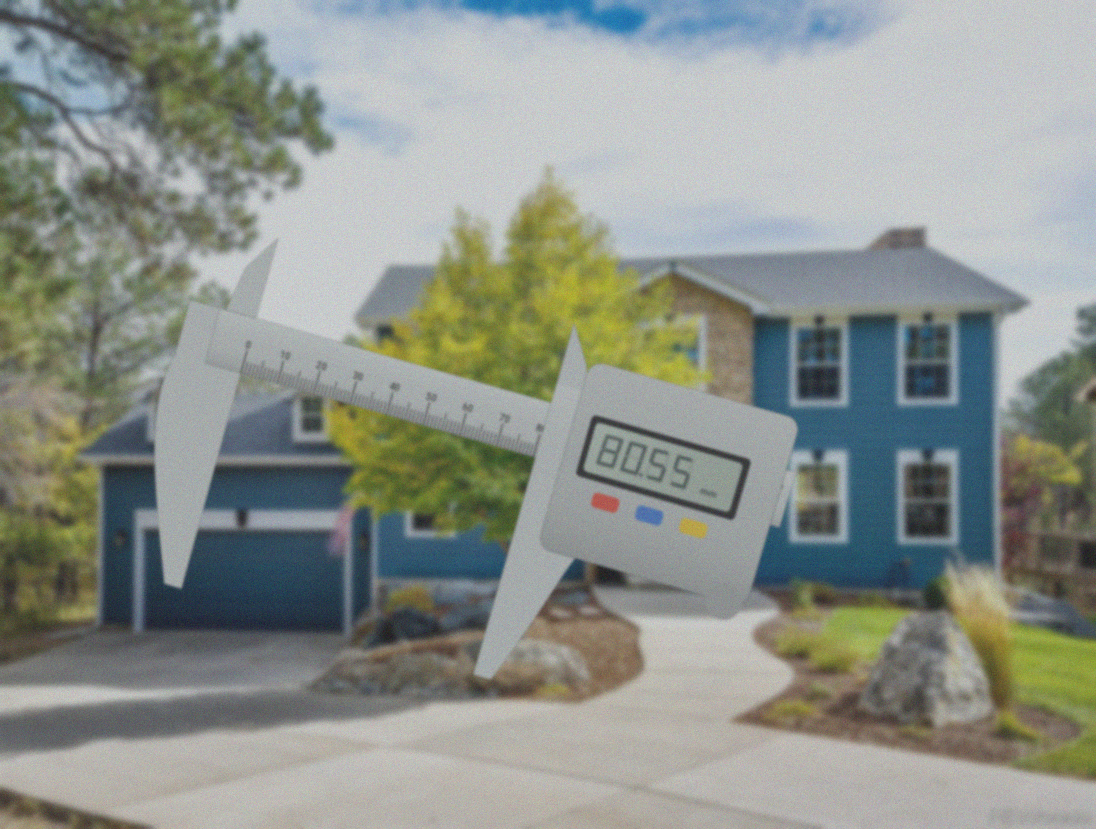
80.55
